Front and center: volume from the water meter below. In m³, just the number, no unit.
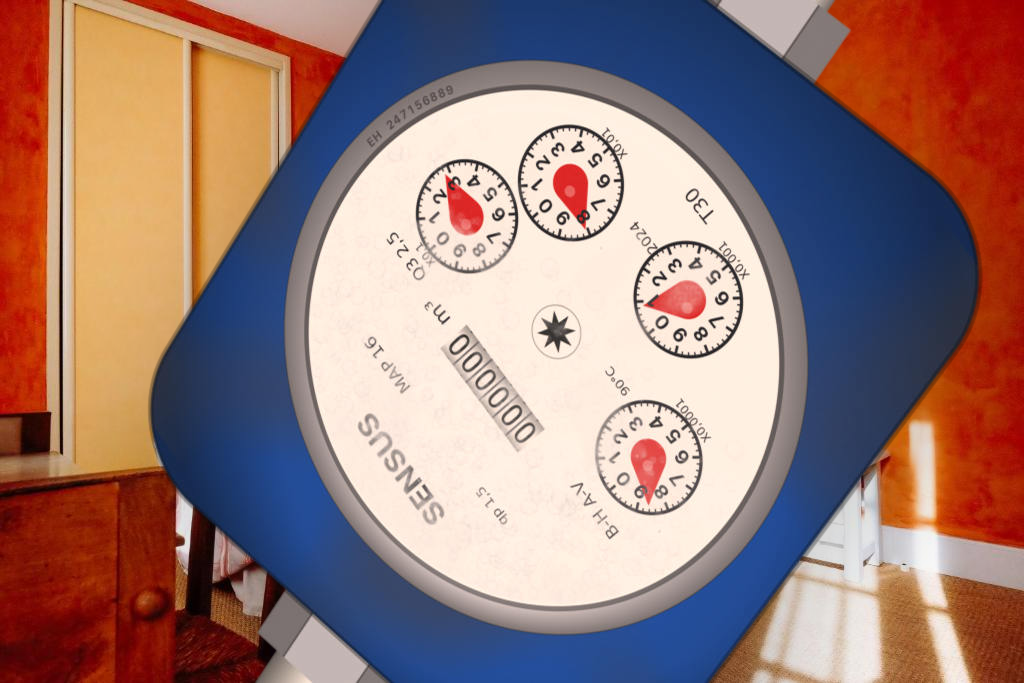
0.2808
